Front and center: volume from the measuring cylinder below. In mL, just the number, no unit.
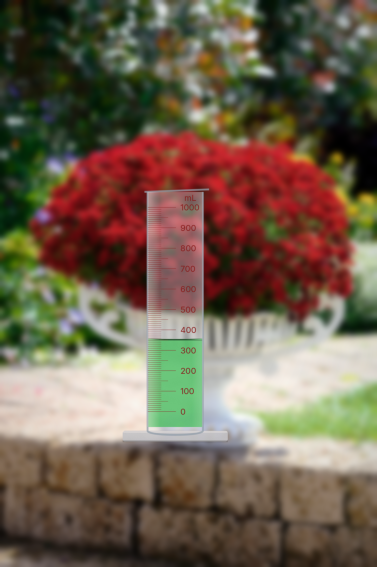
350
